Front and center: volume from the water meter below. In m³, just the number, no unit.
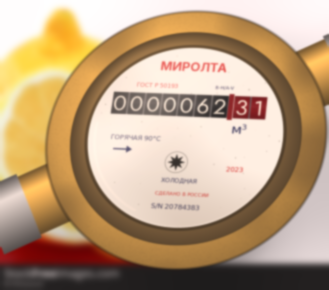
62.31
